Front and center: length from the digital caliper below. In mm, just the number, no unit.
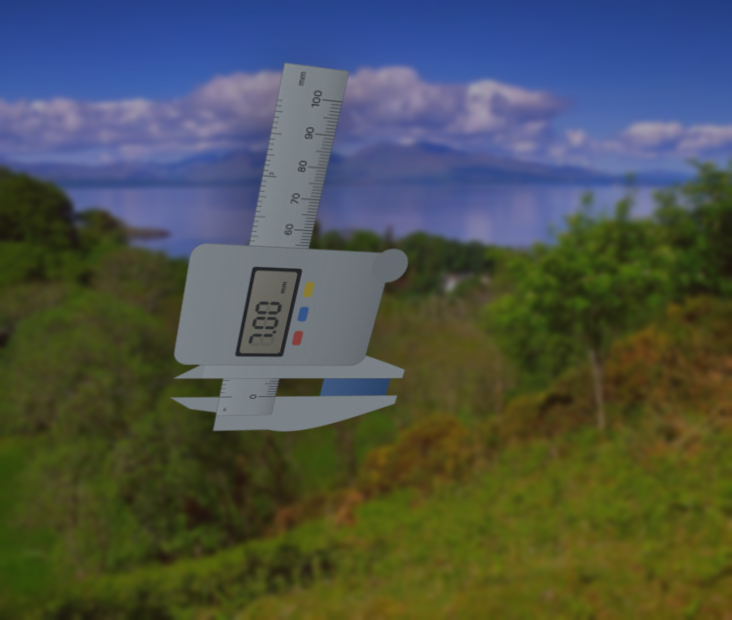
7.00
